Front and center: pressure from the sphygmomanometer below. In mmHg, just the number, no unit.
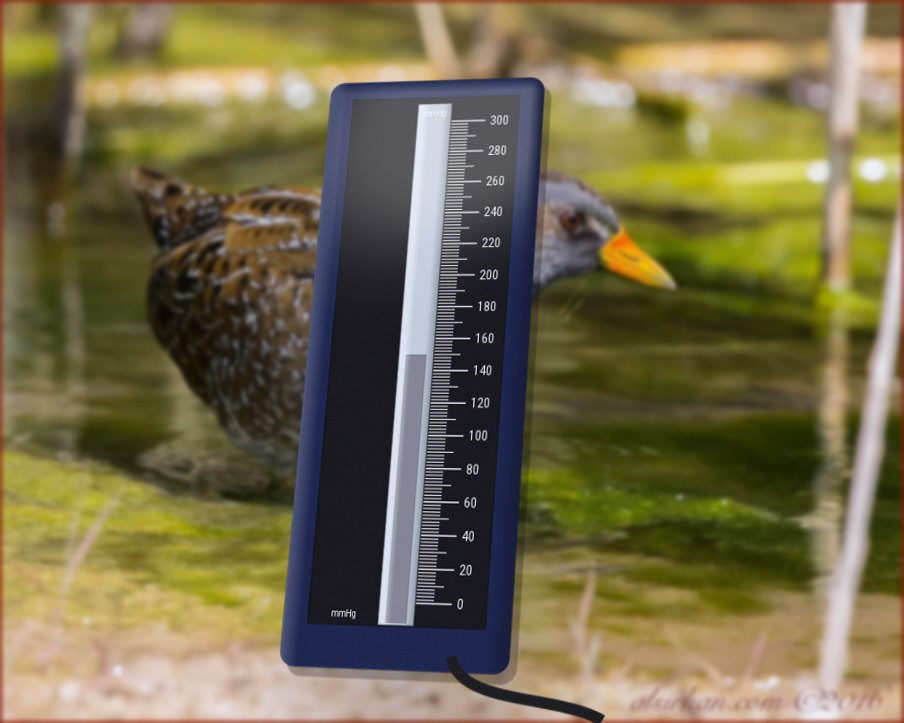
150
